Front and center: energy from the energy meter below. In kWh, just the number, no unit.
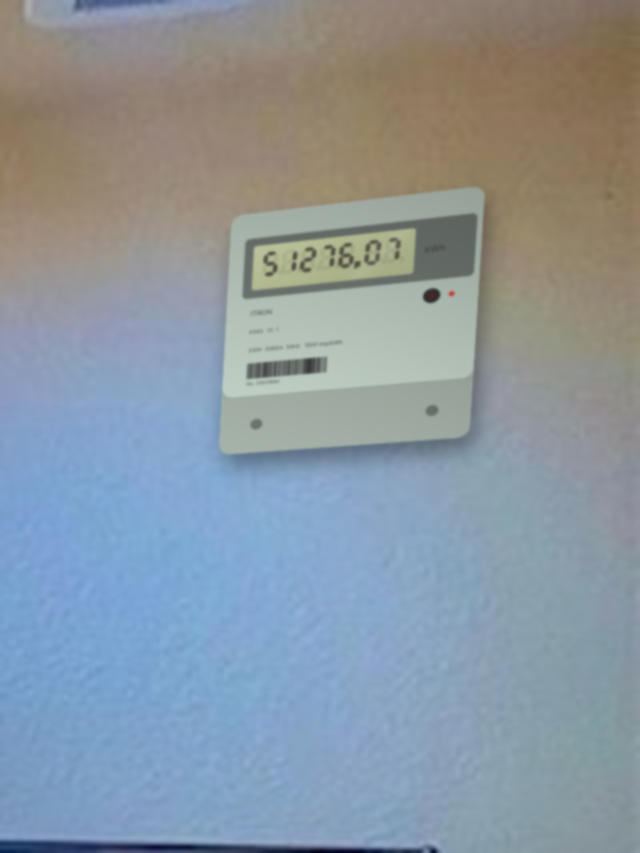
51276.07
